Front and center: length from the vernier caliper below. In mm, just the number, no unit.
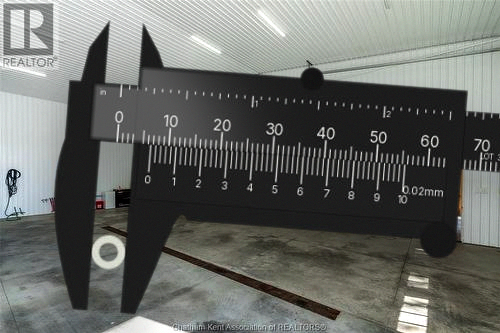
6.5
